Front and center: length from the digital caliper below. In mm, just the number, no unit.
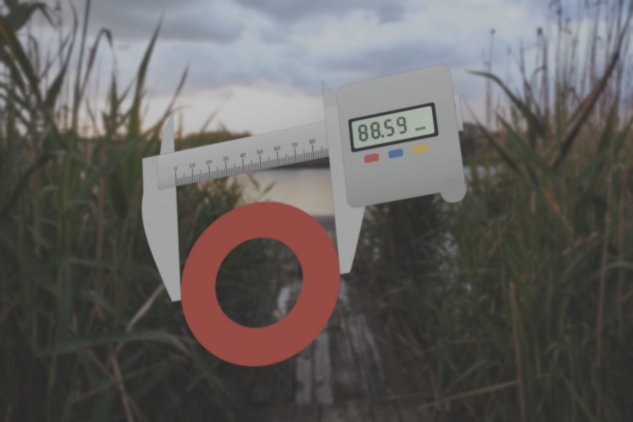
88.59
